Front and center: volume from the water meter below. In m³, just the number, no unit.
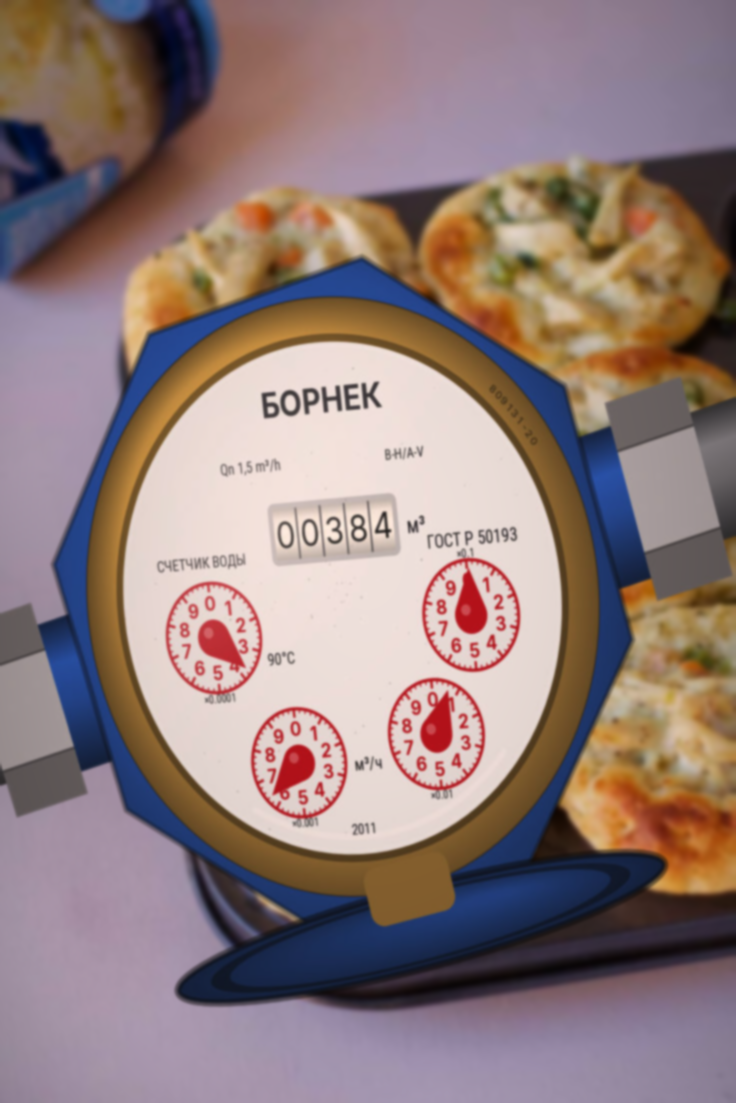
384.0063
